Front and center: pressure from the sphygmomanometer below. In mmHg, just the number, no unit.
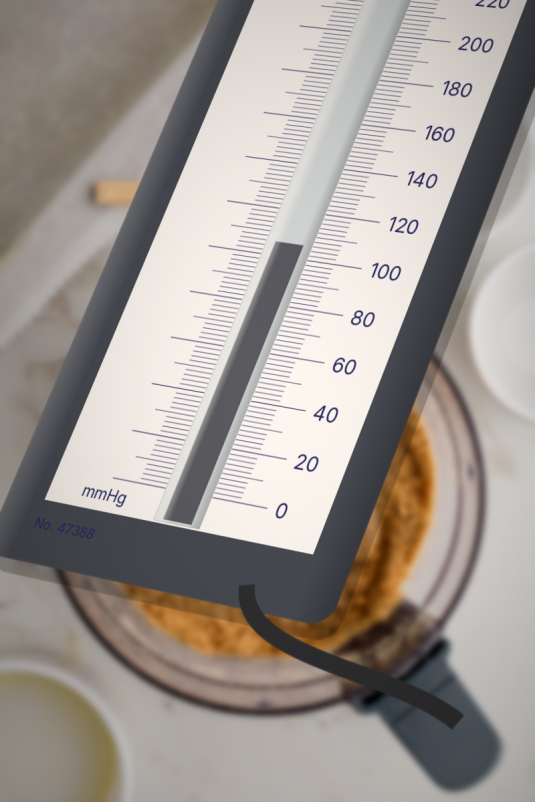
106
